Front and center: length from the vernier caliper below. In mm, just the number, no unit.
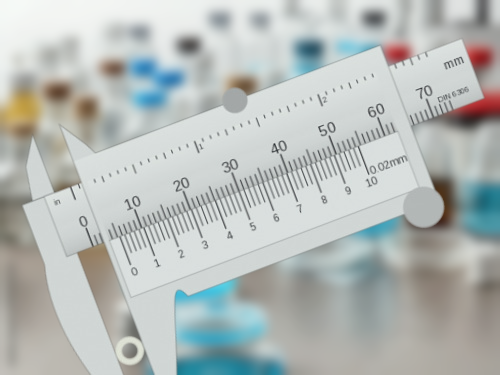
5.5
